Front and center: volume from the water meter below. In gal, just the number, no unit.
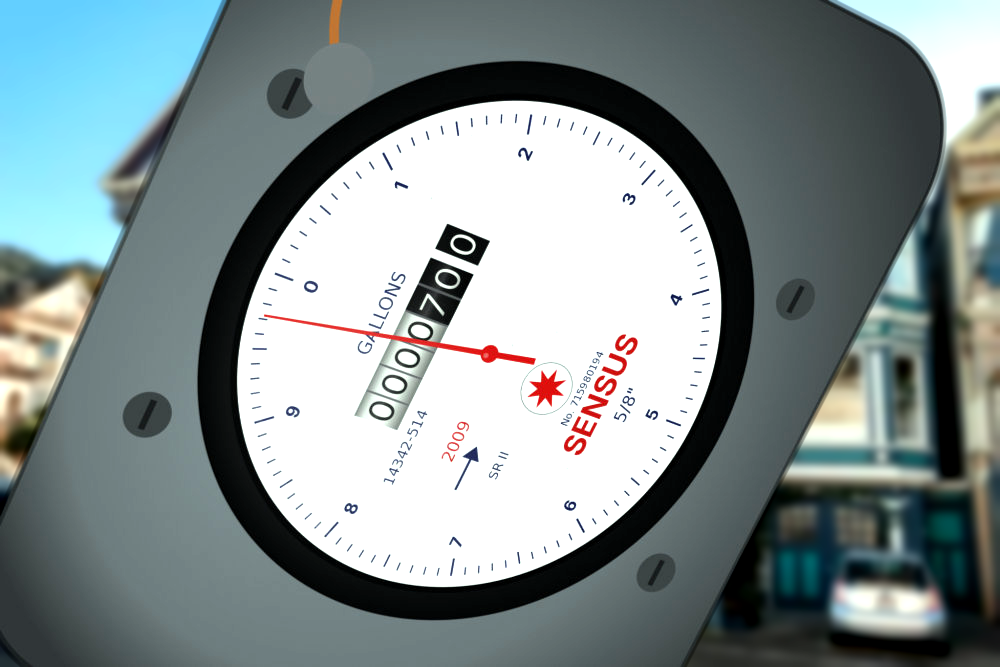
699.7
